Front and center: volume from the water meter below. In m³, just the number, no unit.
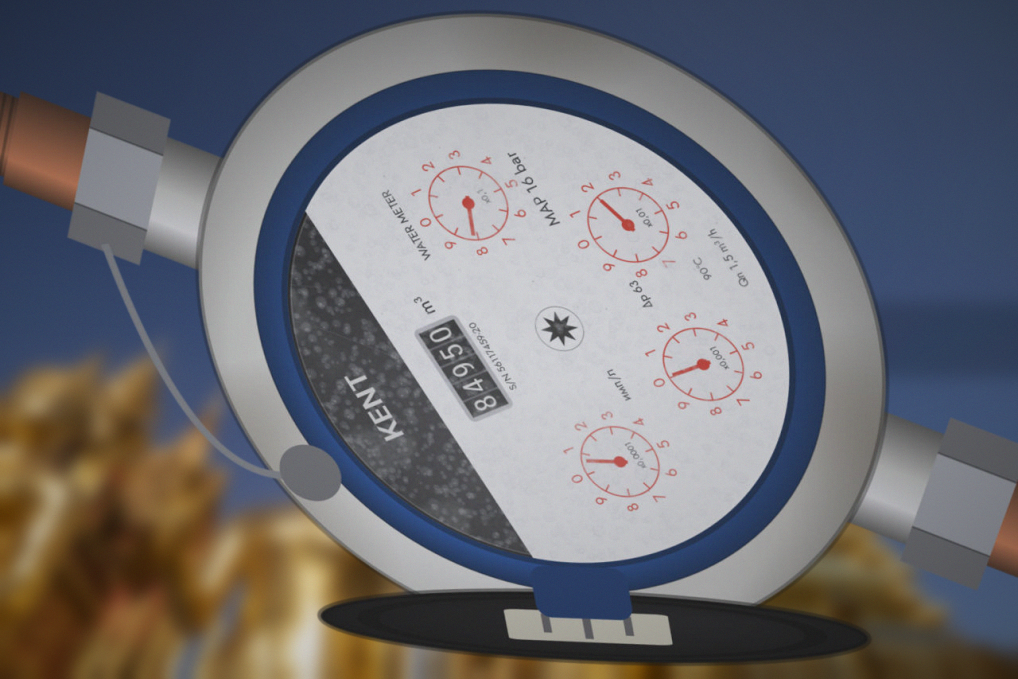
84950.8200
